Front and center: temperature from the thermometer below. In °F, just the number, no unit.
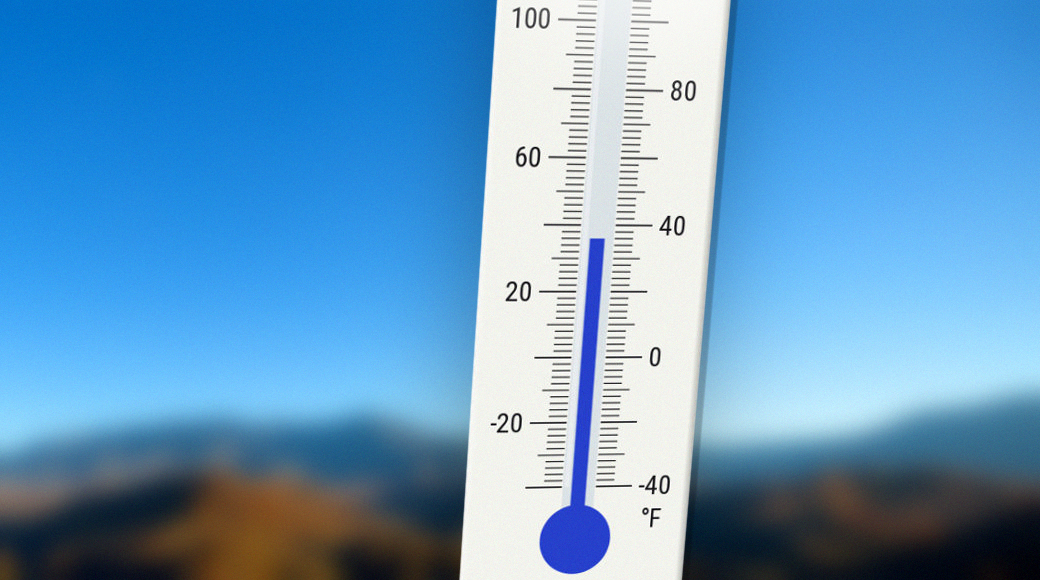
36
